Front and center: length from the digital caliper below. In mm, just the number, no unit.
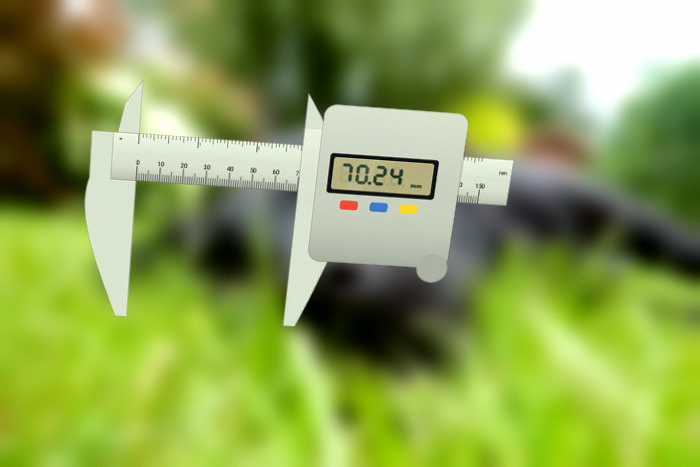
70.24
